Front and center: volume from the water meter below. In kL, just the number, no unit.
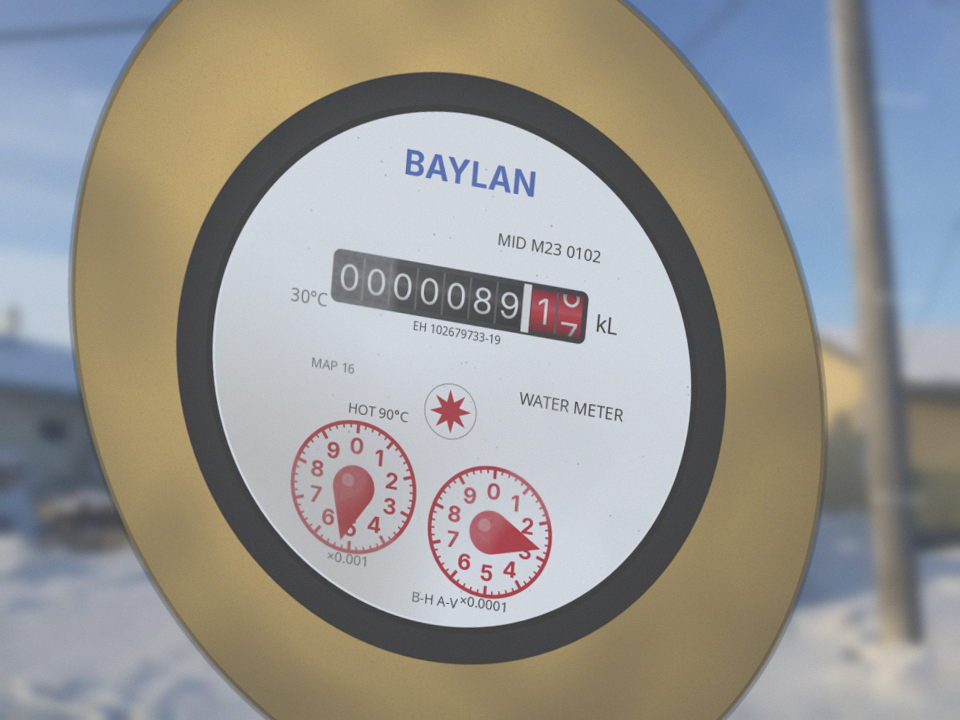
89.1652
